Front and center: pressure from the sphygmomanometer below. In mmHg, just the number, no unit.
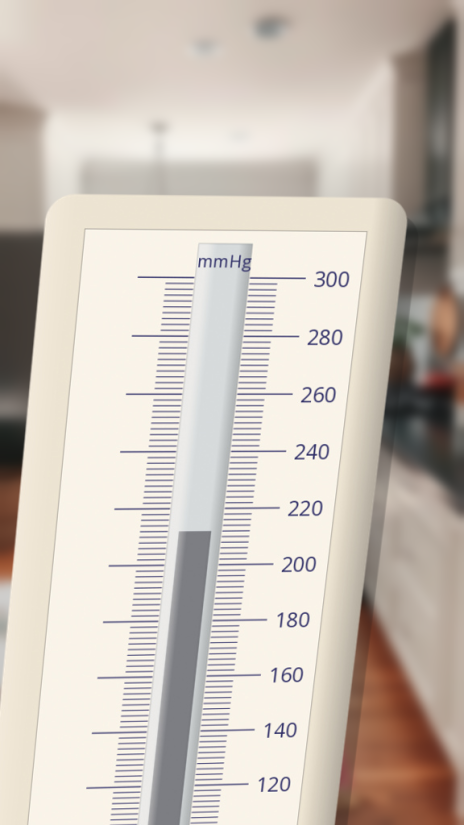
212
